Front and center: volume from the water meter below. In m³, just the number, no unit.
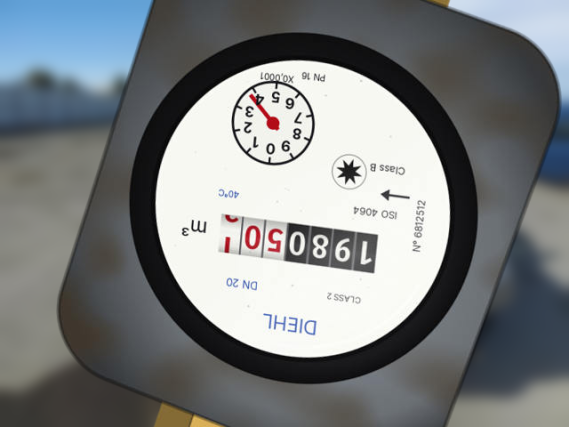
1980.5013
